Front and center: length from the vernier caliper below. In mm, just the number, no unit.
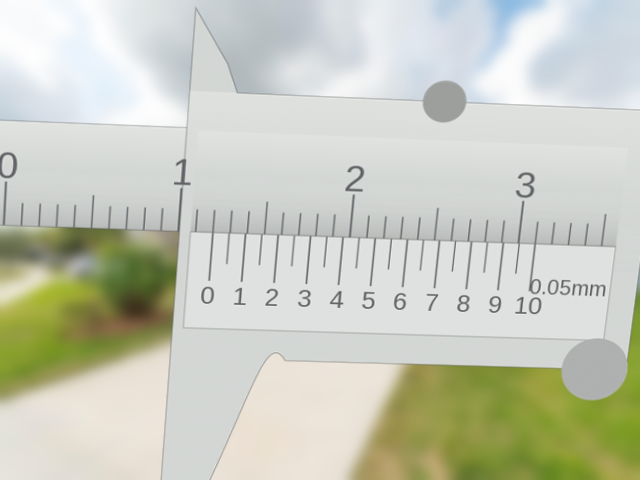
12.0
